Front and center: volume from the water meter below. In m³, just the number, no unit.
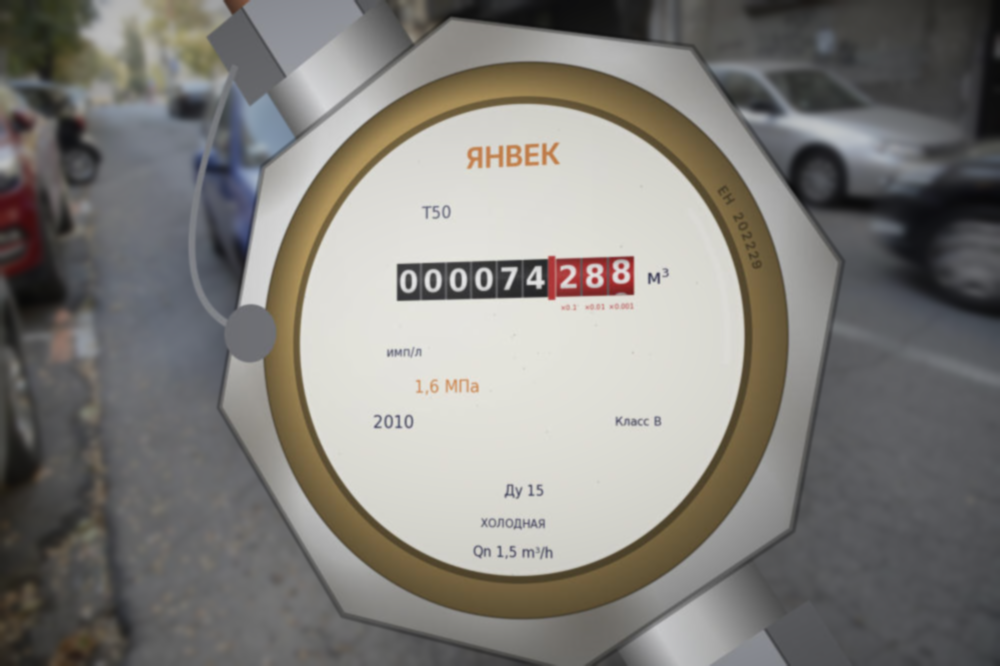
74.288
